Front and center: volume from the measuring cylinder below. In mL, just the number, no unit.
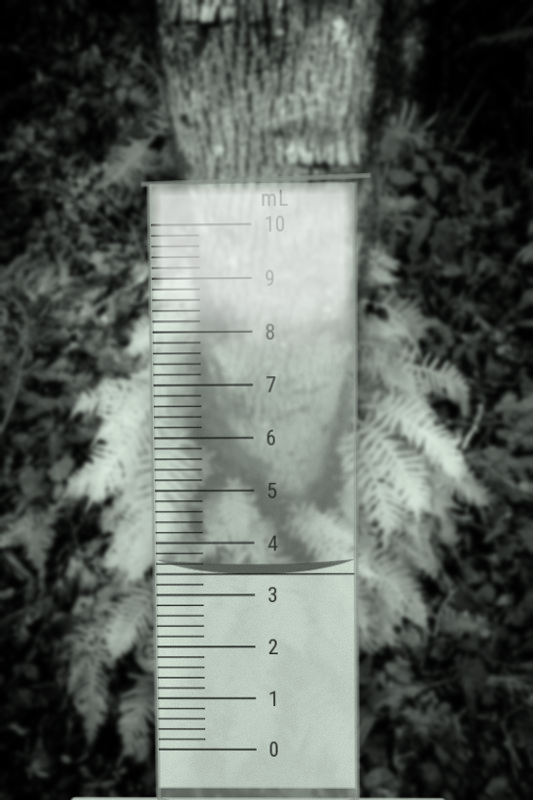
3.4
